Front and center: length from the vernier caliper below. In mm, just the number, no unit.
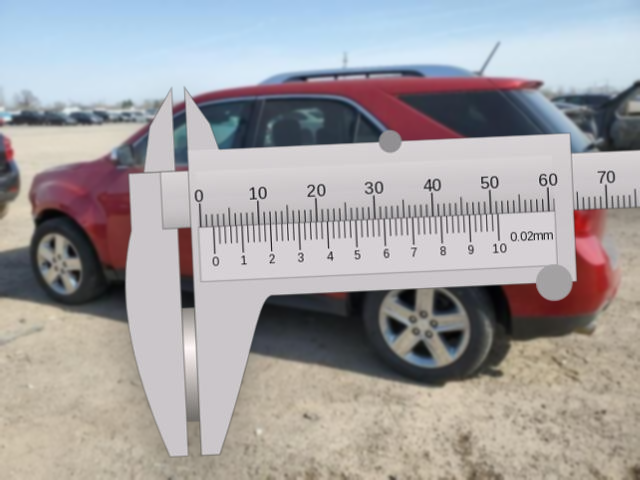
2.2
